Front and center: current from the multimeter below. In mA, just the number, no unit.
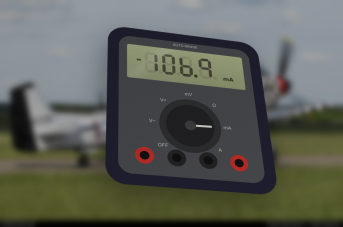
-106.9
